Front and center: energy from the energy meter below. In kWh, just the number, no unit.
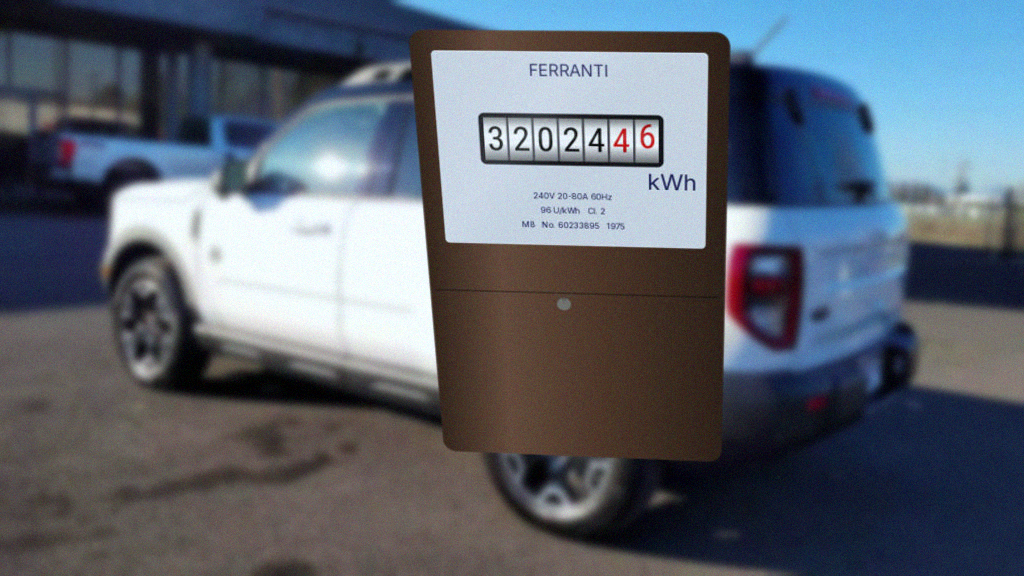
32024.46
